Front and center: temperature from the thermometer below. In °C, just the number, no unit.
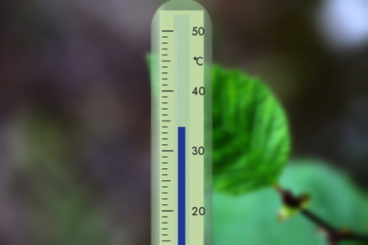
34
